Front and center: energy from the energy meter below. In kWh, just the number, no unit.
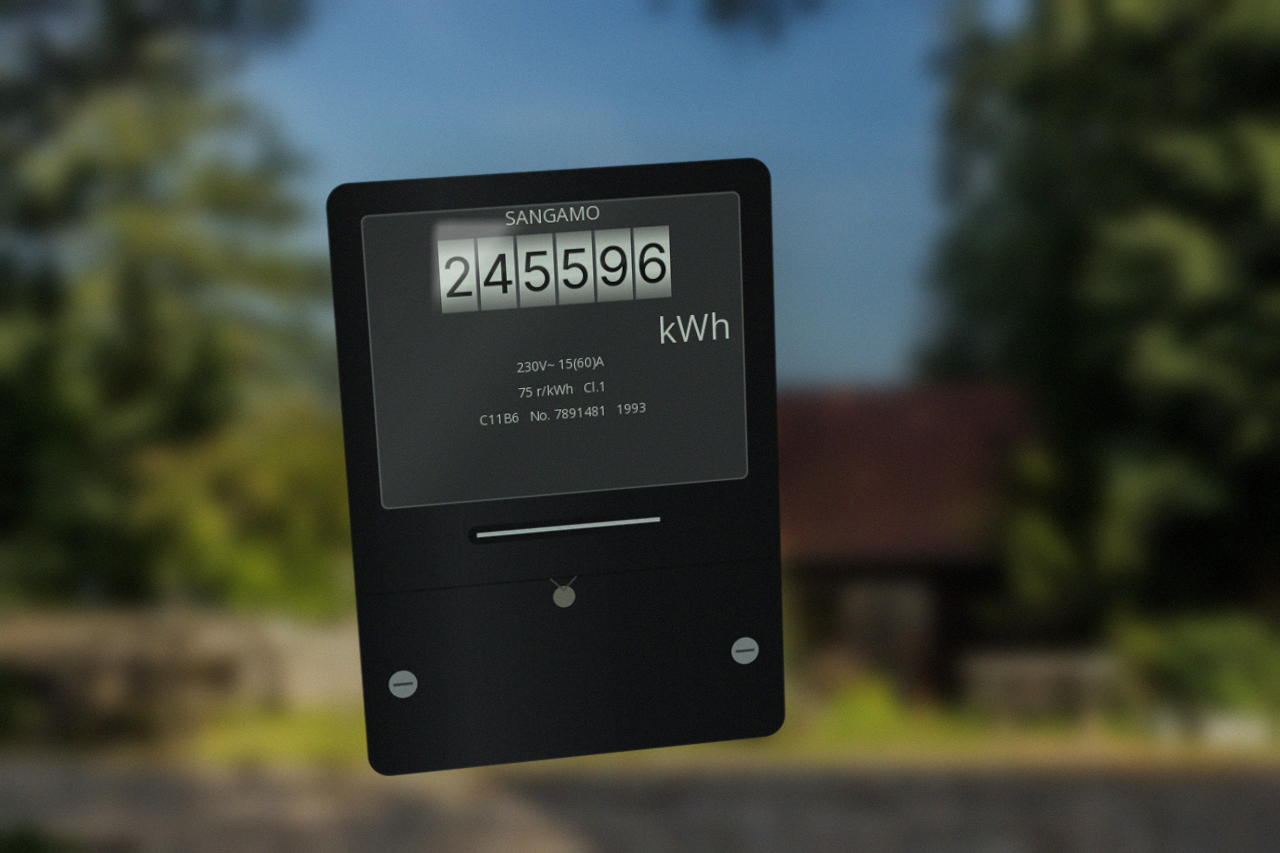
245596
